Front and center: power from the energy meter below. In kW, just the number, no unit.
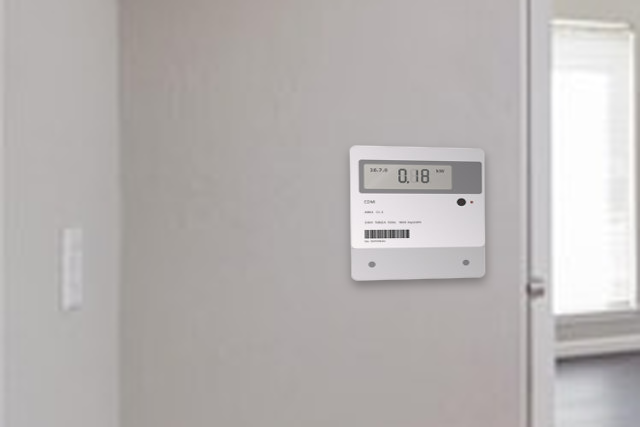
0.18
